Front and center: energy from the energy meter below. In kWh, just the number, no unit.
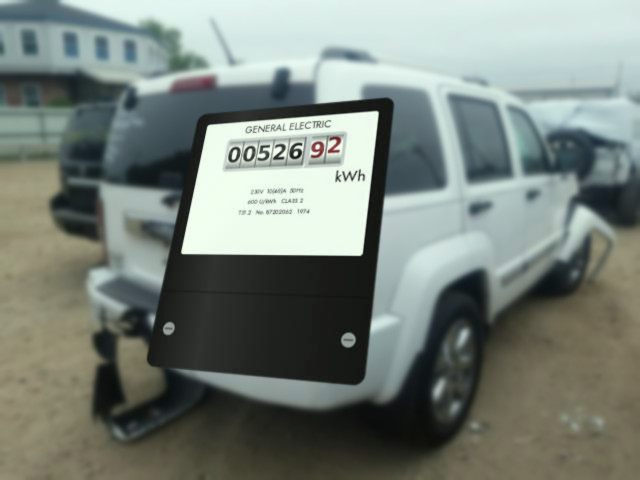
526.92
